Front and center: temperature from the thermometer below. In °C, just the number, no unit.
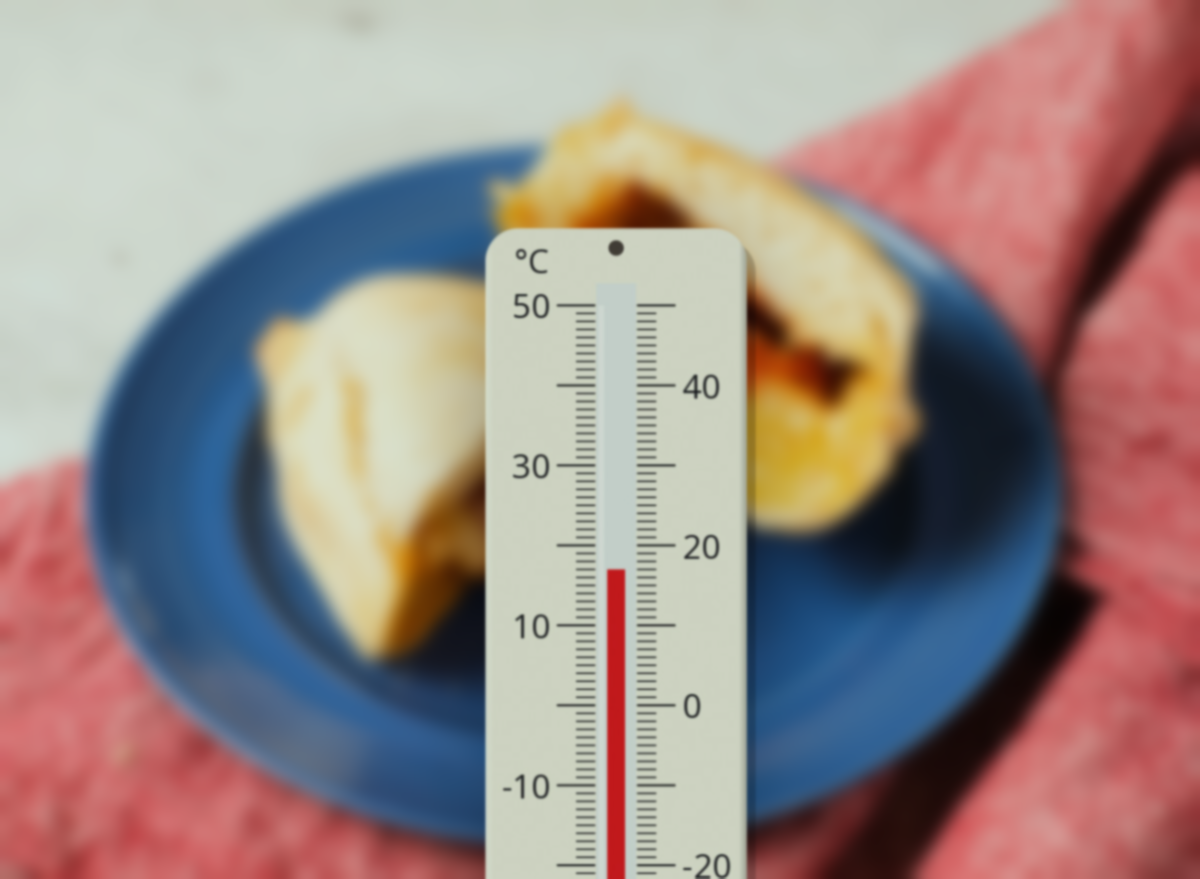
17
